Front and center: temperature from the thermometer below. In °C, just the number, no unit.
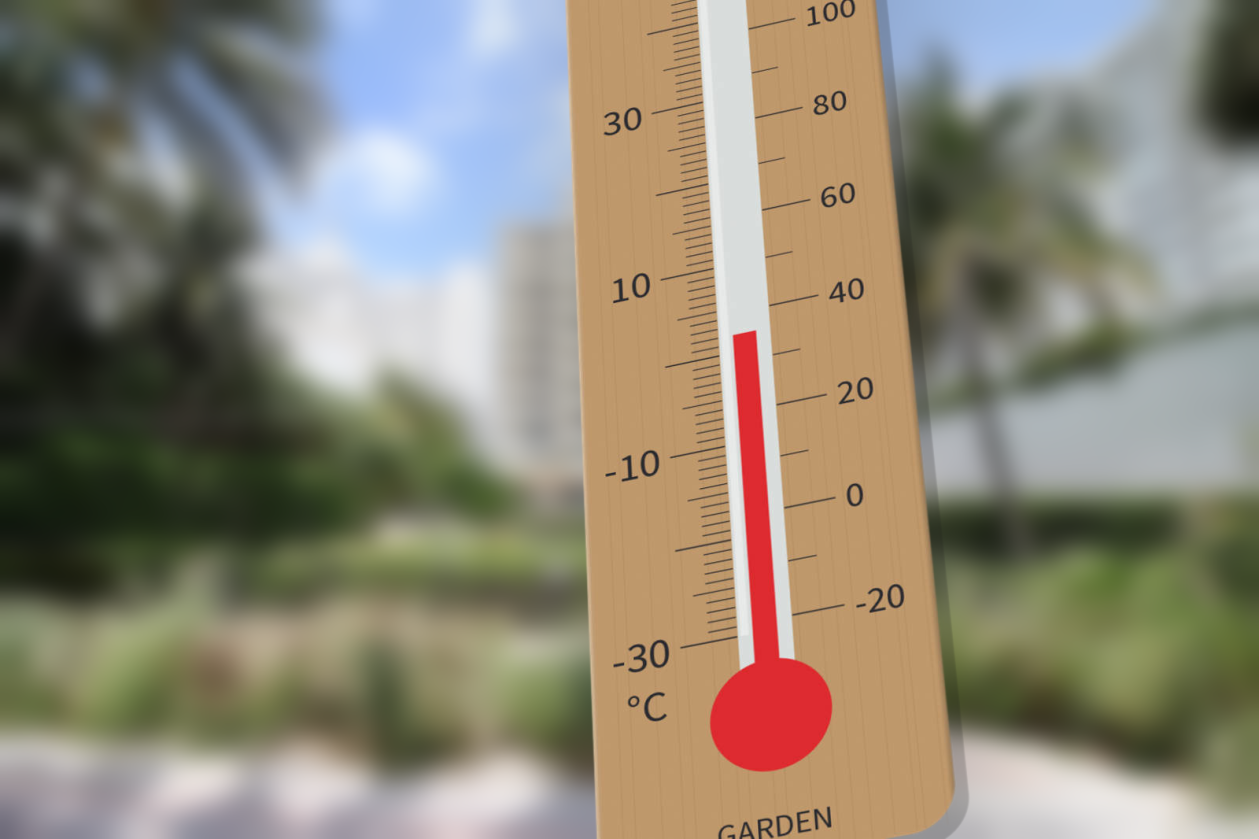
2
